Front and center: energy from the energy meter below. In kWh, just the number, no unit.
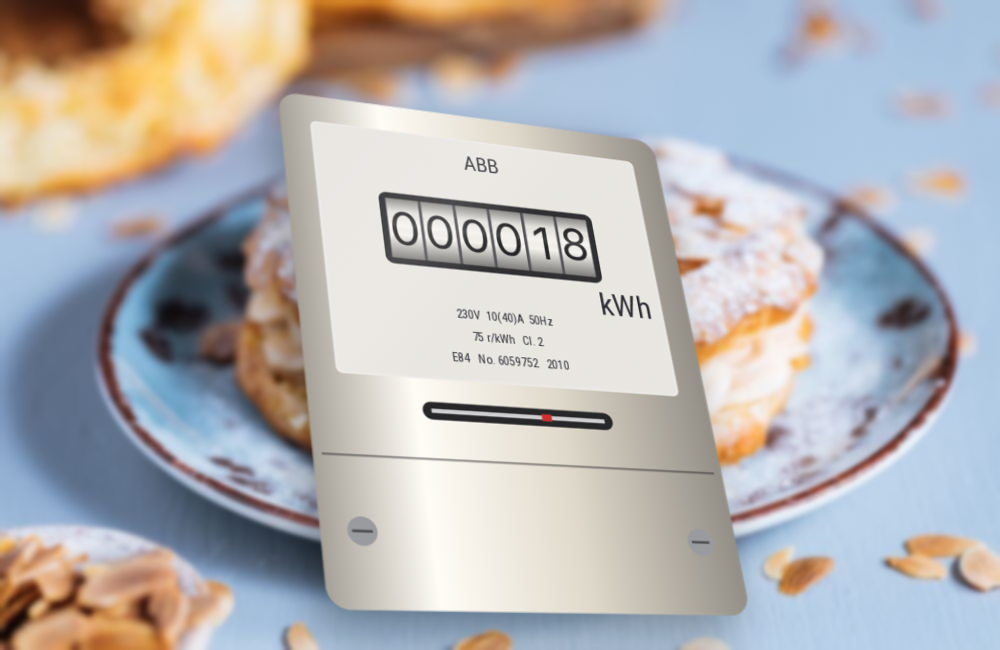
18
